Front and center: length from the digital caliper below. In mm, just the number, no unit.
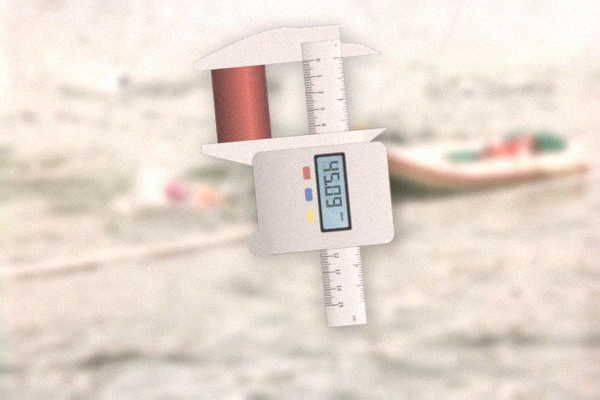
45.09
